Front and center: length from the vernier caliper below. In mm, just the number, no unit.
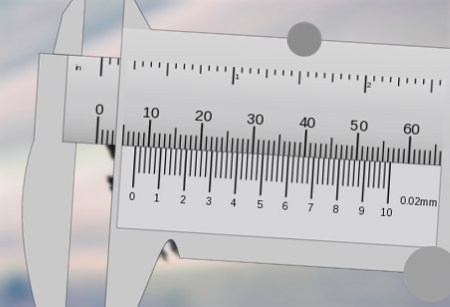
7.5
